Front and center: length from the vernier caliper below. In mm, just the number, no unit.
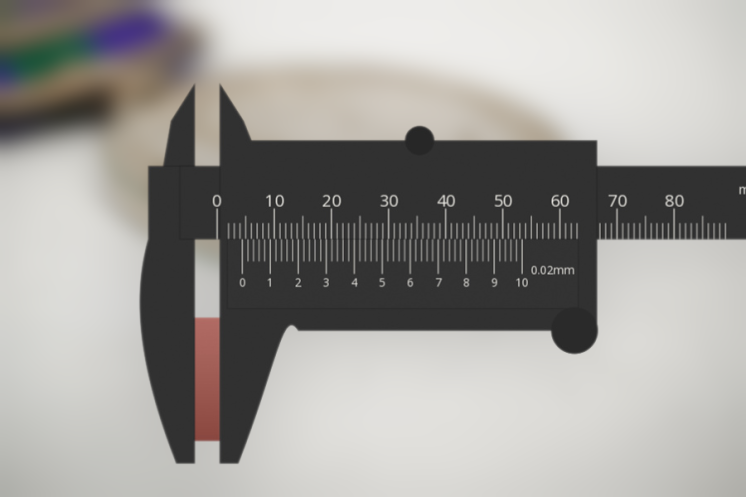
4.4
